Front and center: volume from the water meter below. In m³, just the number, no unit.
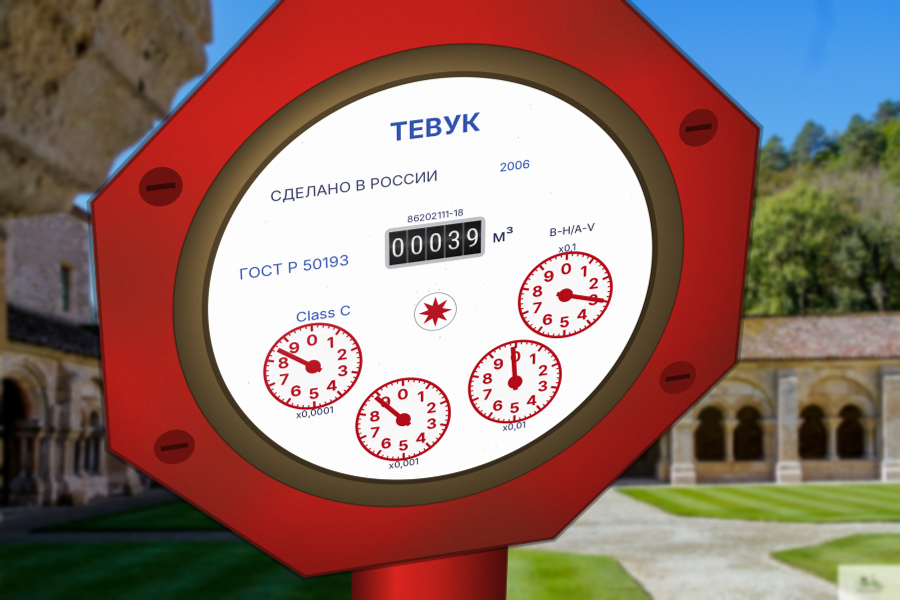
39.2988
